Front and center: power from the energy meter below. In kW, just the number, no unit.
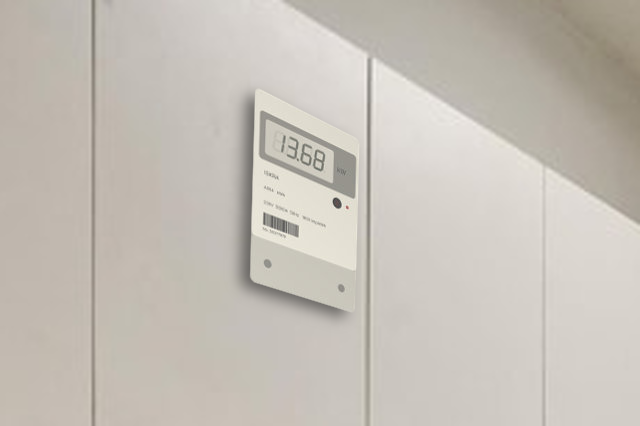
13.68
